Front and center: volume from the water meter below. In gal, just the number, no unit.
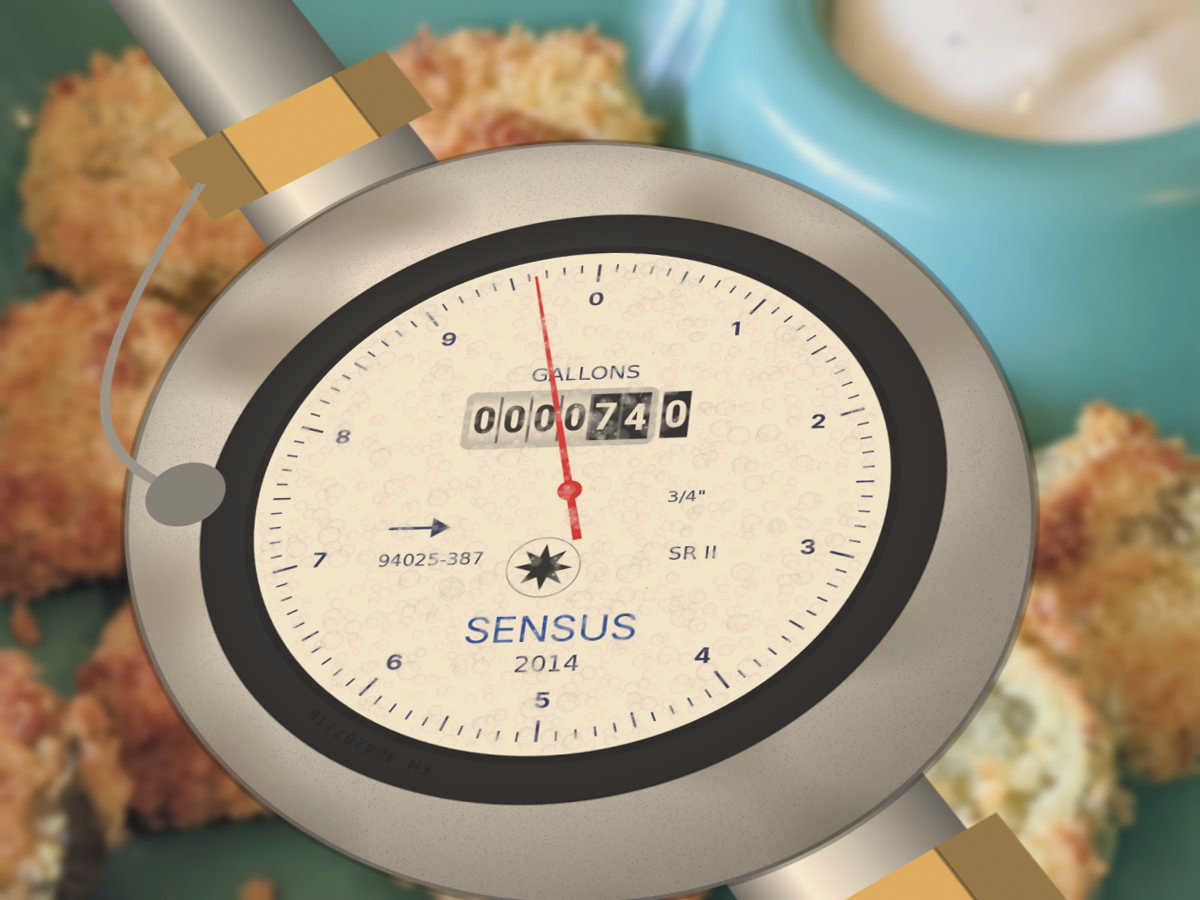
739.6
